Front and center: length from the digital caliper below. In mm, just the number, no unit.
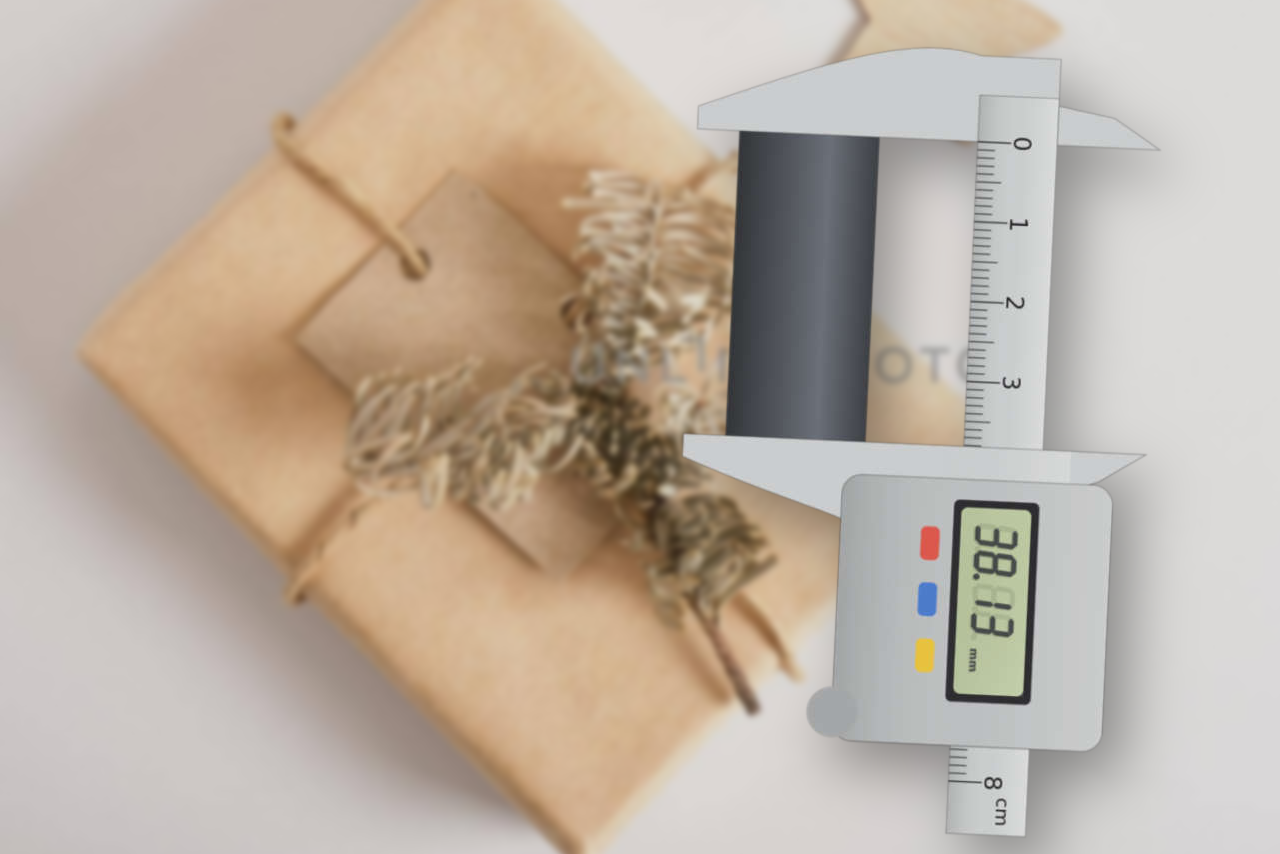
38.13
